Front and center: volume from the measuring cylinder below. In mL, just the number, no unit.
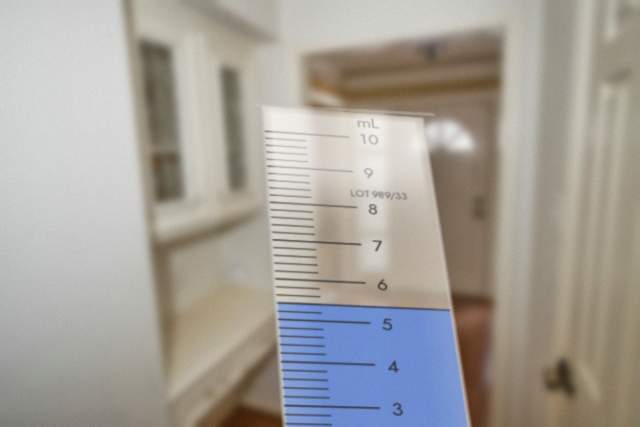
5.4
